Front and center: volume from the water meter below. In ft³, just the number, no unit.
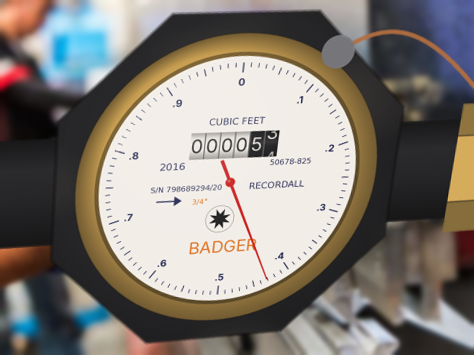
53.43
